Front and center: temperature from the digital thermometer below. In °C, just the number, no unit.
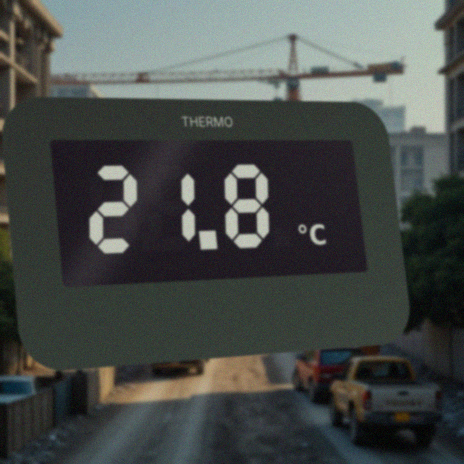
21.8
